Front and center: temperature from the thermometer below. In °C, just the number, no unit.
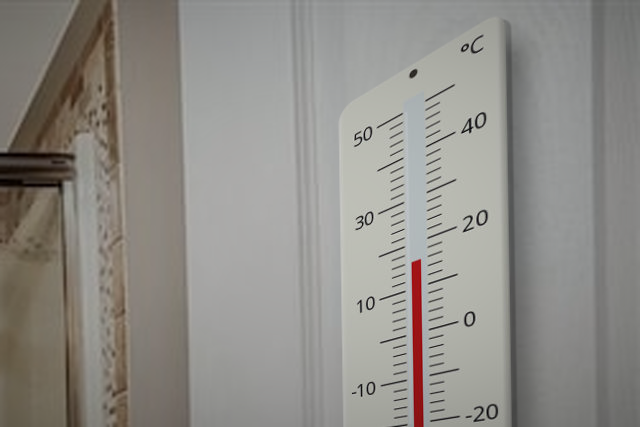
16
